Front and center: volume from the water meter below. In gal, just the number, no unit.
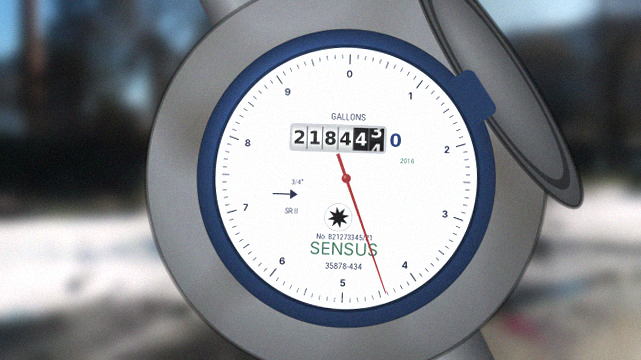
2184434.4
